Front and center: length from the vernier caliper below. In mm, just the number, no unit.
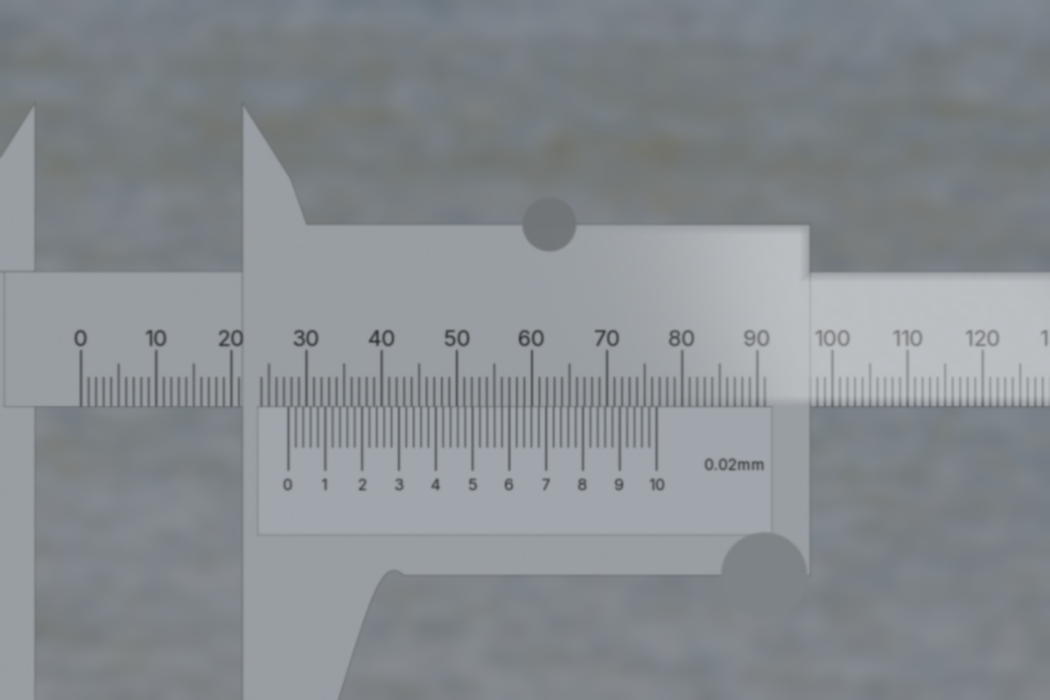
27.6
